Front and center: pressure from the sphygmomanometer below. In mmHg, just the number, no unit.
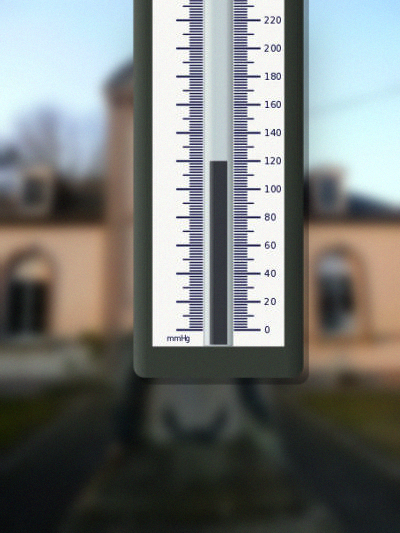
120
